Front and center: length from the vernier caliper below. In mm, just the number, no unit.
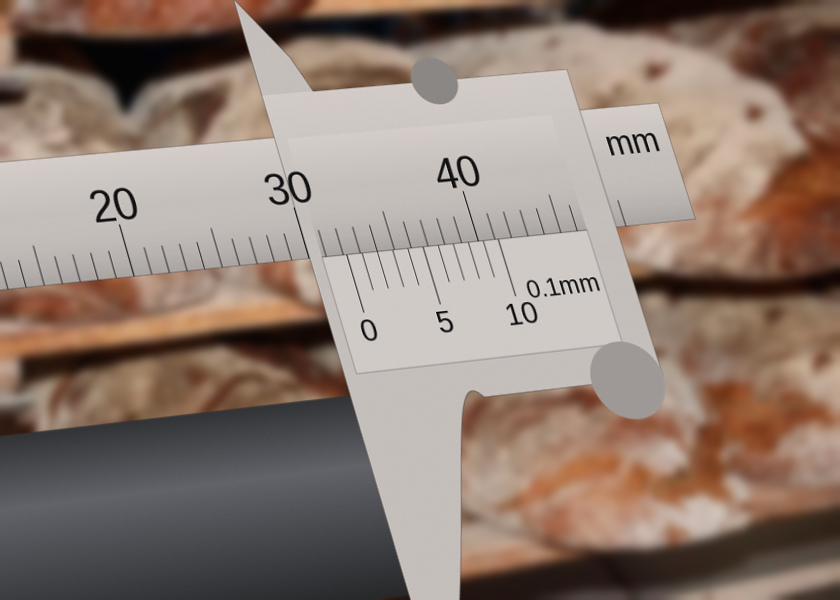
32.2
